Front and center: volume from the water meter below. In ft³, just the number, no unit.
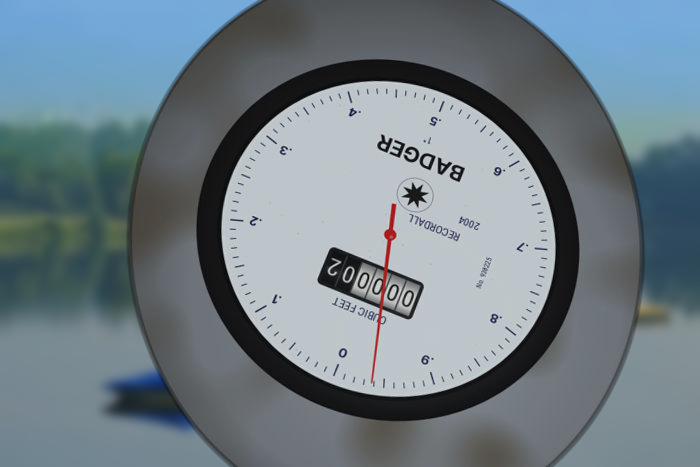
1.96
